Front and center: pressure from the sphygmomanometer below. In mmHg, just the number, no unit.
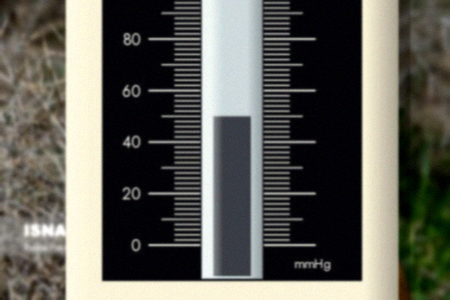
50
